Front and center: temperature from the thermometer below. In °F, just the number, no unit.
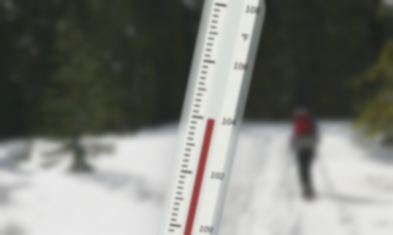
104
